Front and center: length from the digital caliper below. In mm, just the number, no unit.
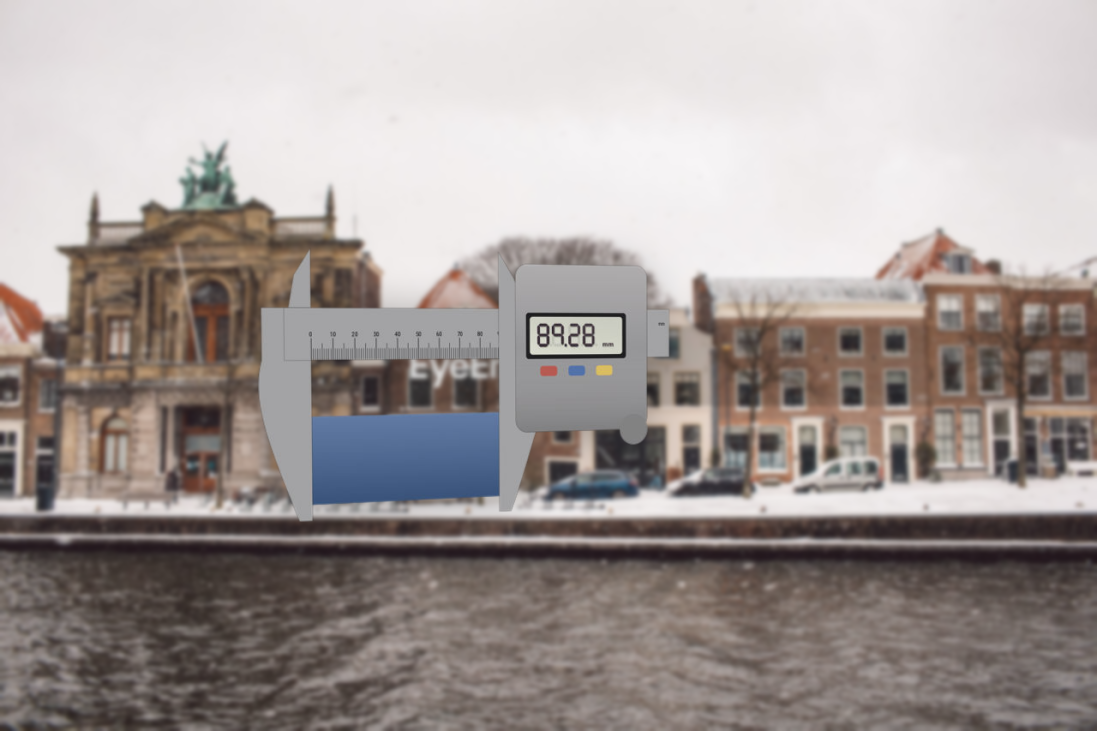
89.28
